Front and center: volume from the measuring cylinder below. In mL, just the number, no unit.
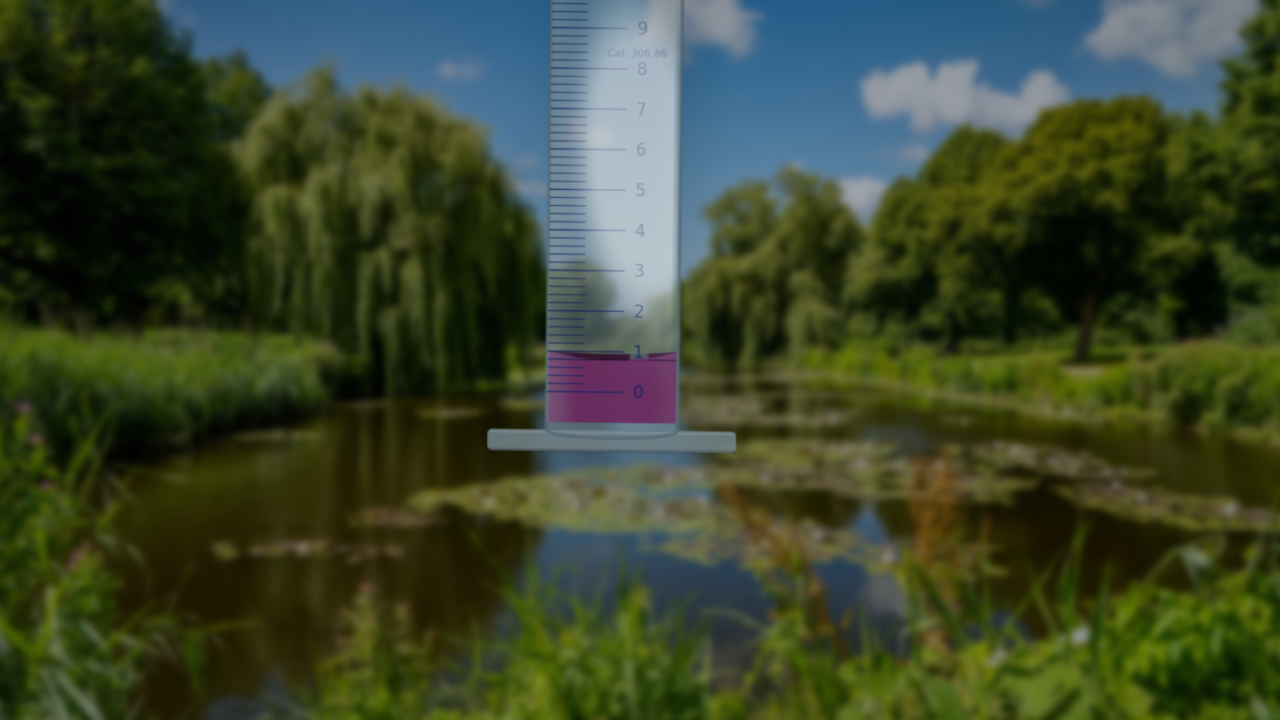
0.8
